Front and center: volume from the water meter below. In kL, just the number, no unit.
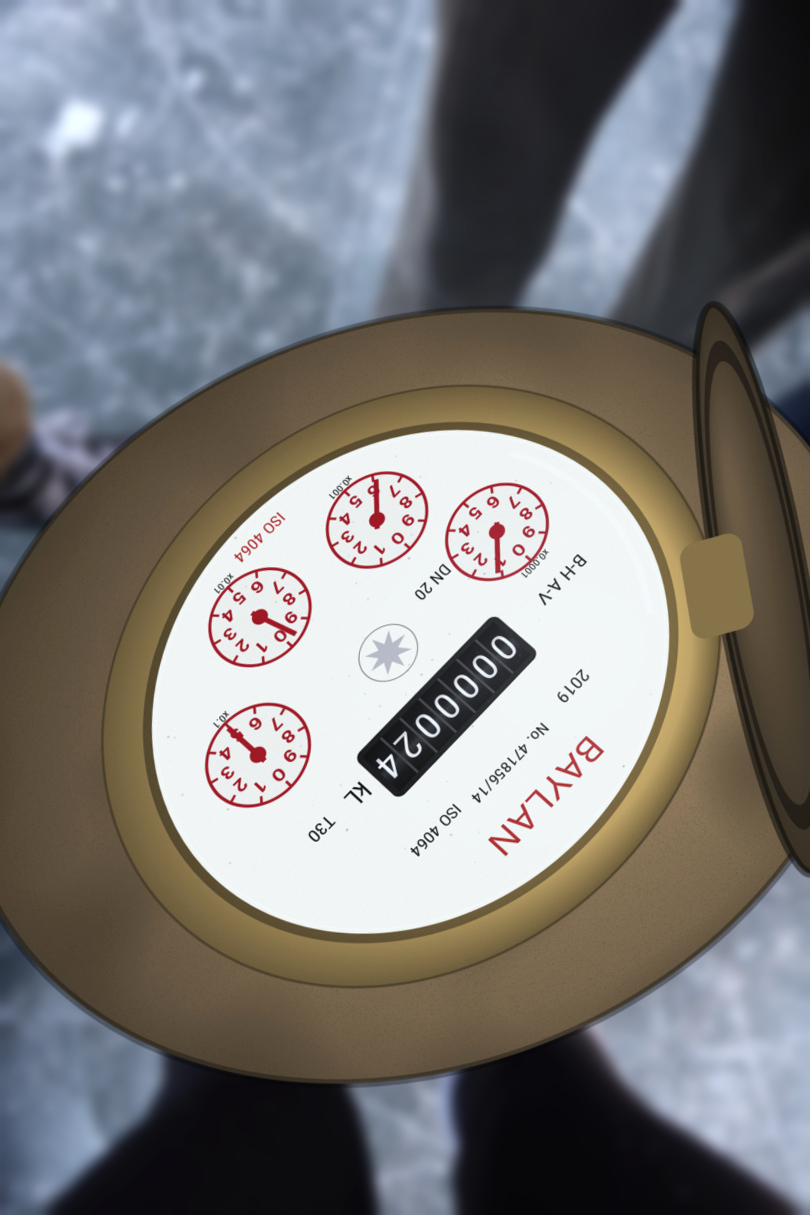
24.4961
